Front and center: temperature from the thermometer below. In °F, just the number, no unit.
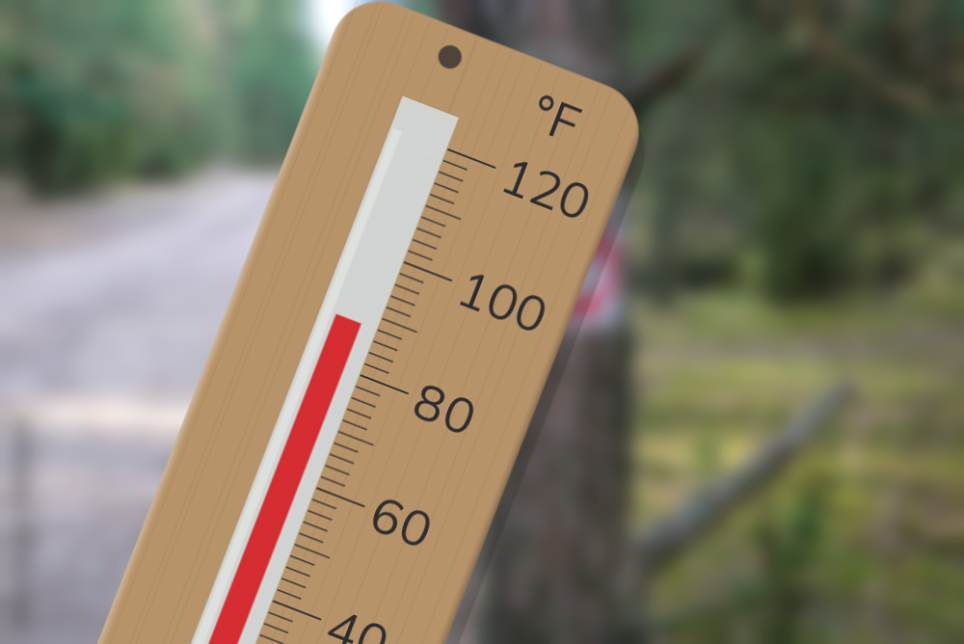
88
